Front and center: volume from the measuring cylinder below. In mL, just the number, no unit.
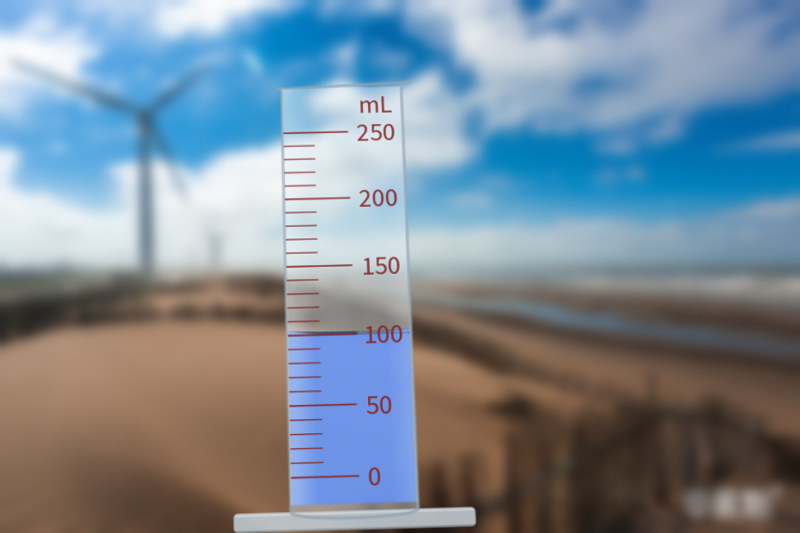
100
